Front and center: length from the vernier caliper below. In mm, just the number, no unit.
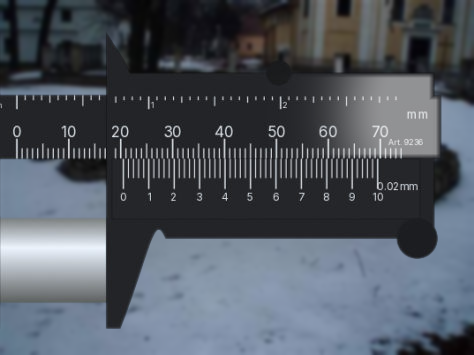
20.5
